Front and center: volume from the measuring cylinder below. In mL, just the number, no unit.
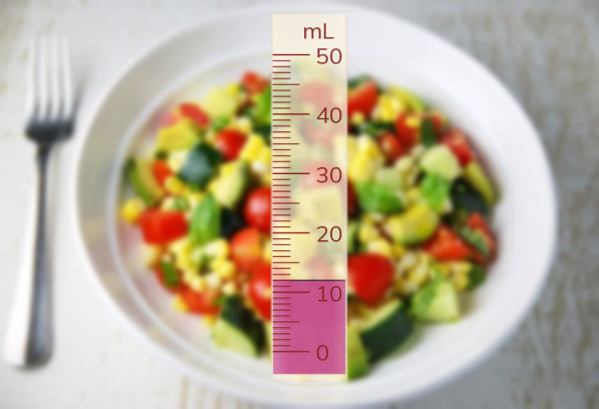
12
